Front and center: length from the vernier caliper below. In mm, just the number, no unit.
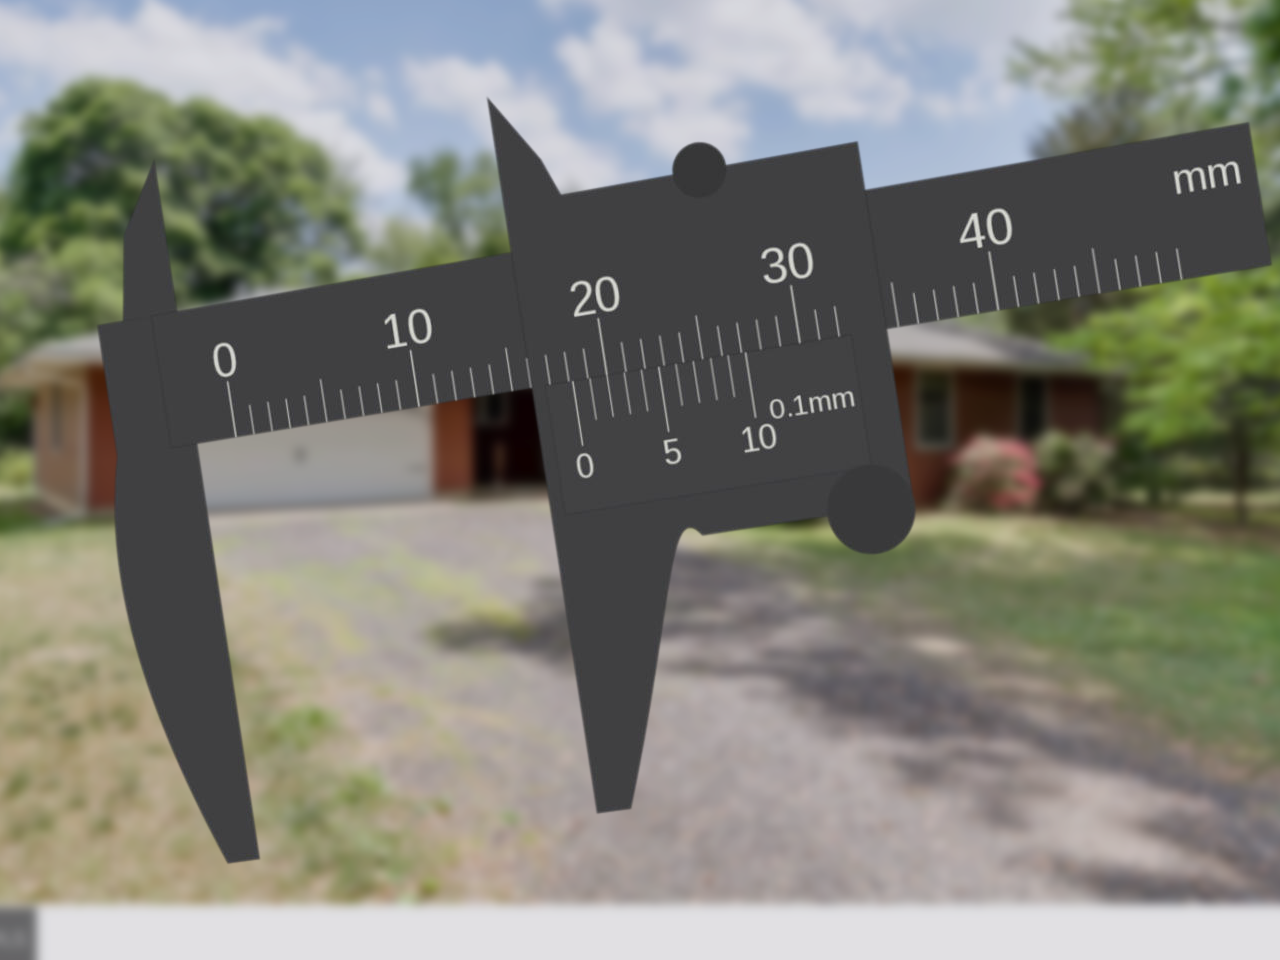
18.2
